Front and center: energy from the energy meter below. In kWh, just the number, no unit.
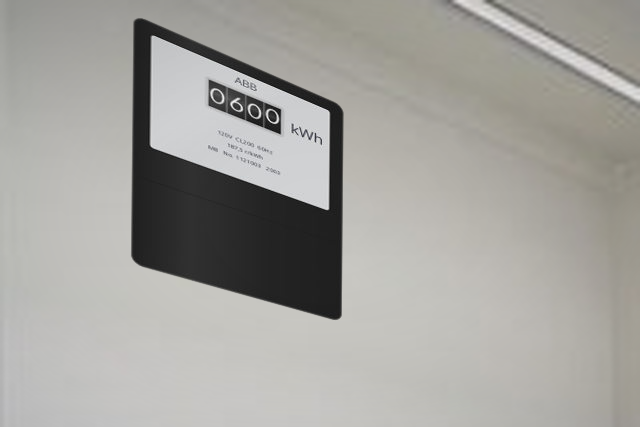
600
